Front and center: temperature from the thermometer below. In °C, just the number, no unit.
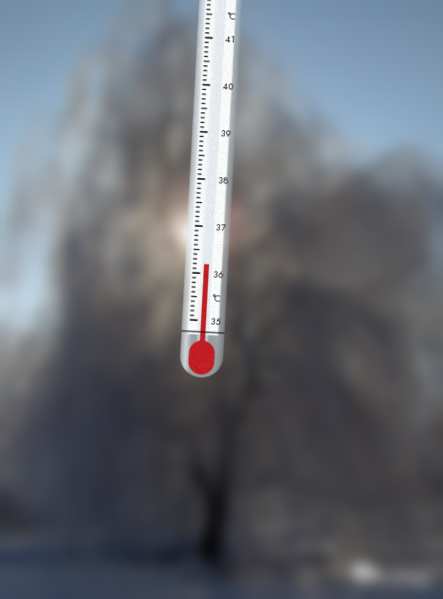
36.2
